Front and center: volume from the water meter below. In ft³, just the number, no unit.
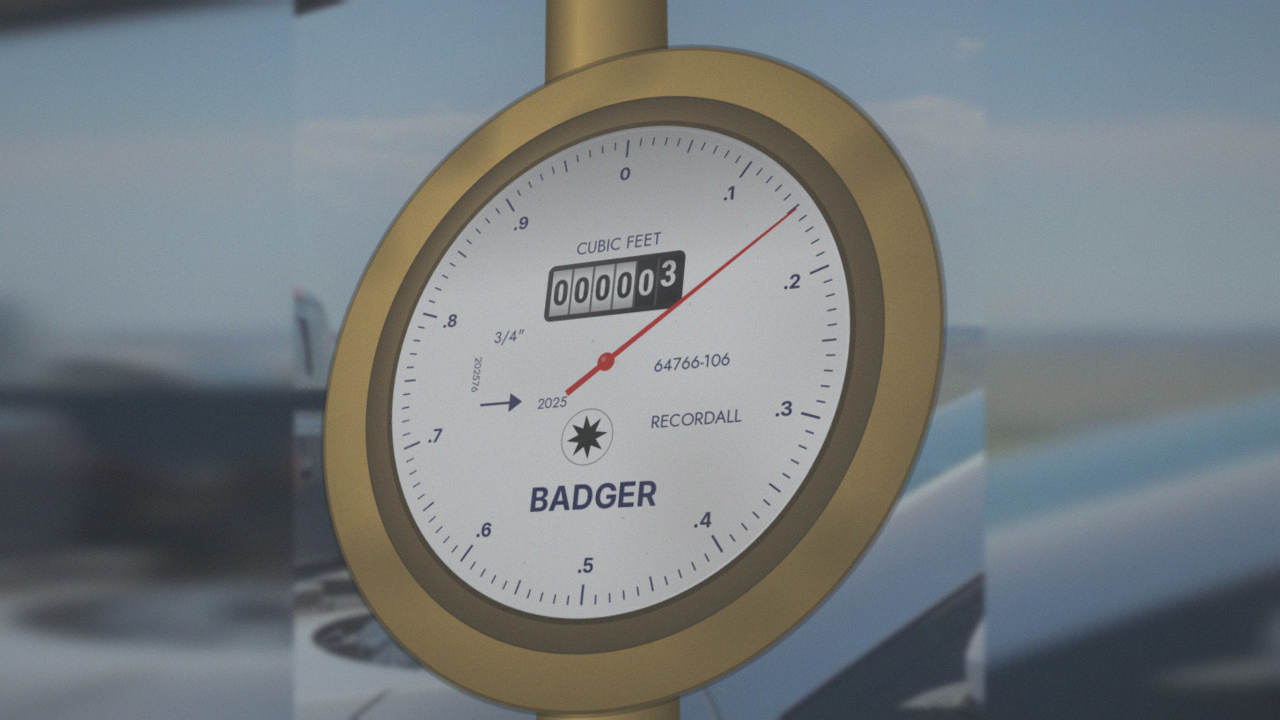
3.15
